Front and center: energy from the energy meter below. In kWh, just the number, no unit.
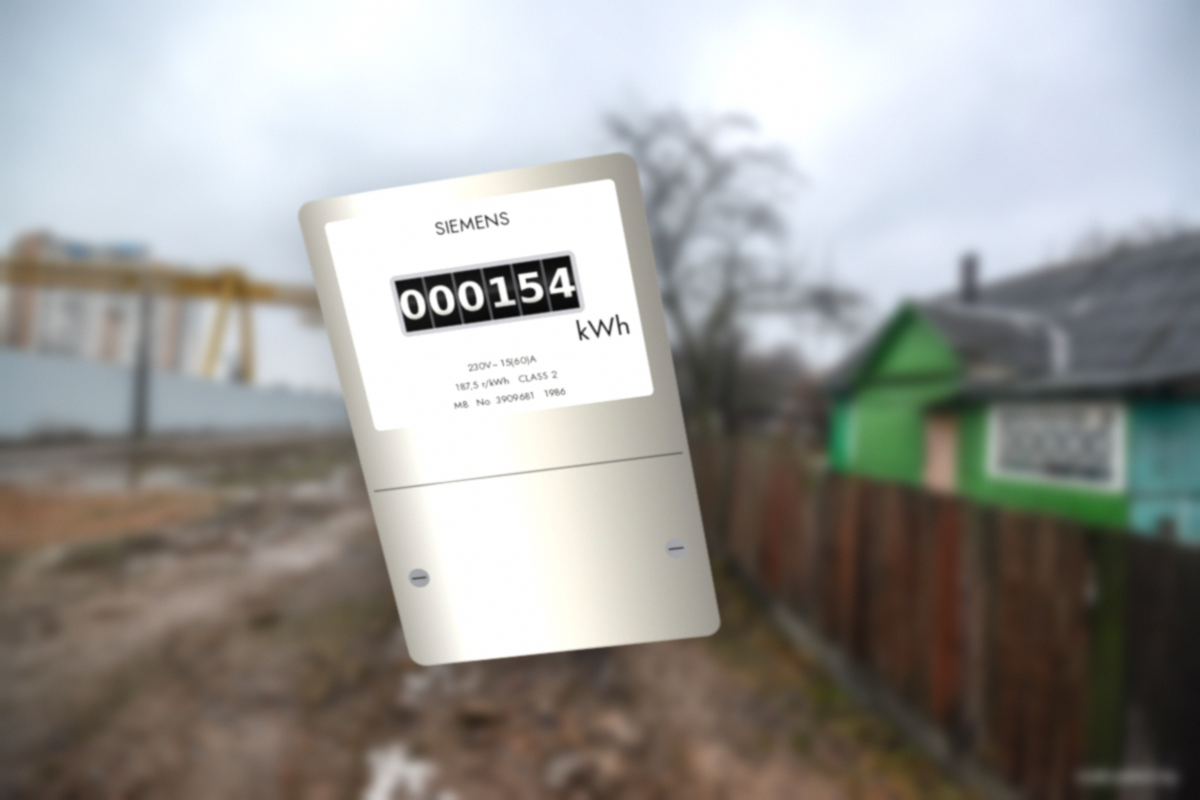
154
